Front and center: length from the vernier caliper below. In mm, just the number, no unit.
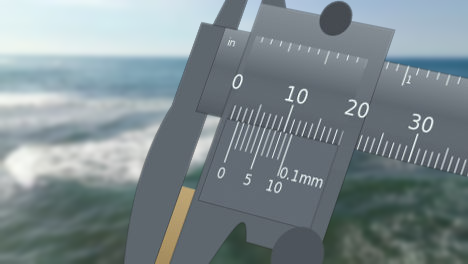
2.4
